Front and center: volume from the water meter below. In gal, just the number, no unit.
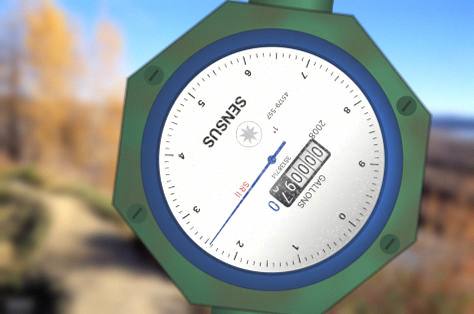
972.4
